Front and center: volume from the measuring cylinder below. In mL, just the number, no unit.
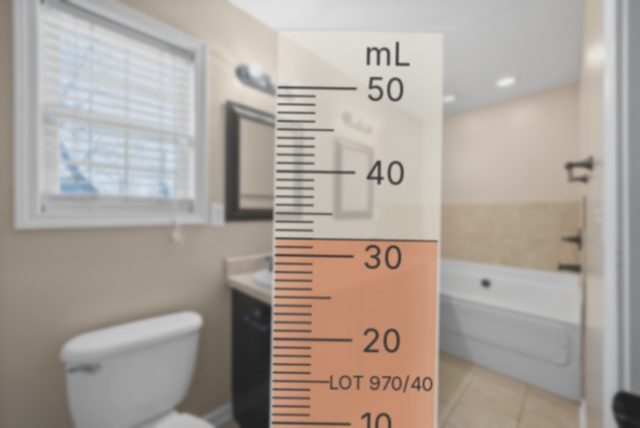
32
